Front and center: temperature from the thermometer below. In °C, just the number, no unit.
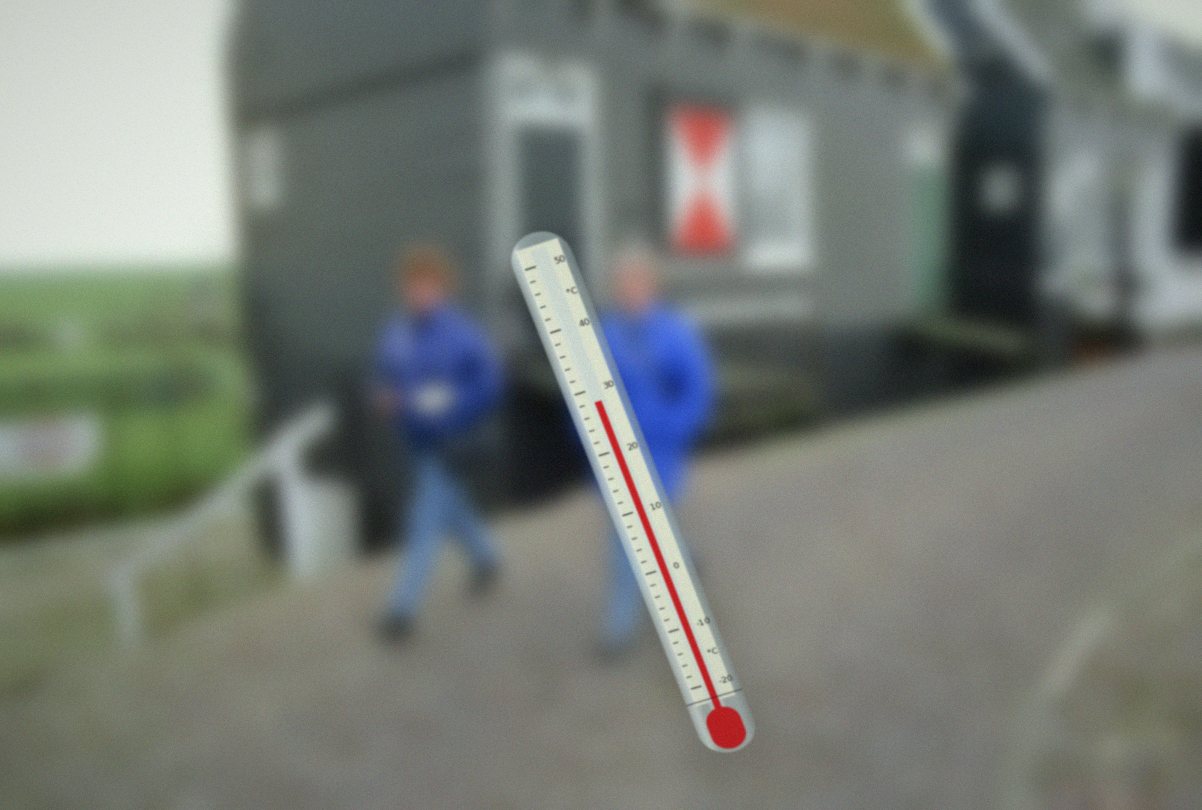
28
